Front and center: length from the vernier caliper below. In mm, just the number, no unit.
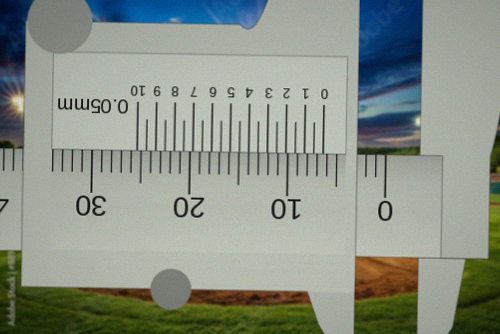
6.4
